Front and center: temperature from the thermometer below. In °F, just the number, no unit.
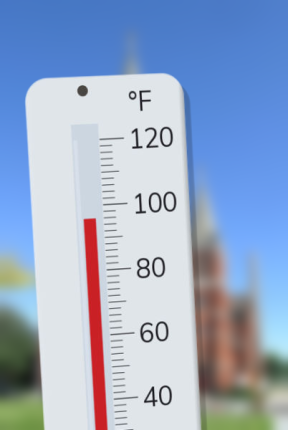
96
